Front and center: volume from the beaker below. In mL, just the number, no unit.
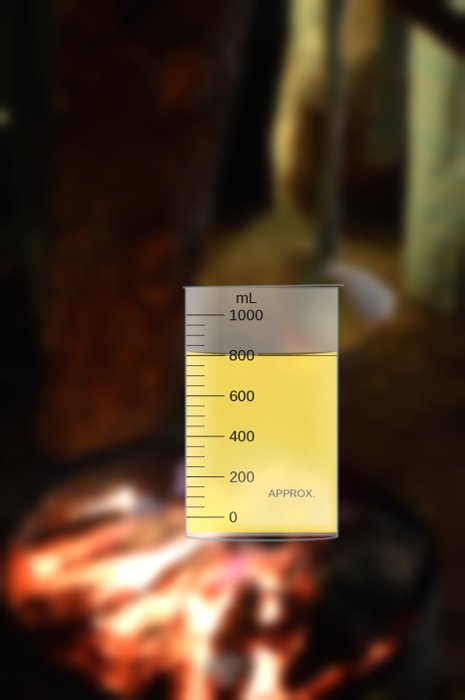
800
